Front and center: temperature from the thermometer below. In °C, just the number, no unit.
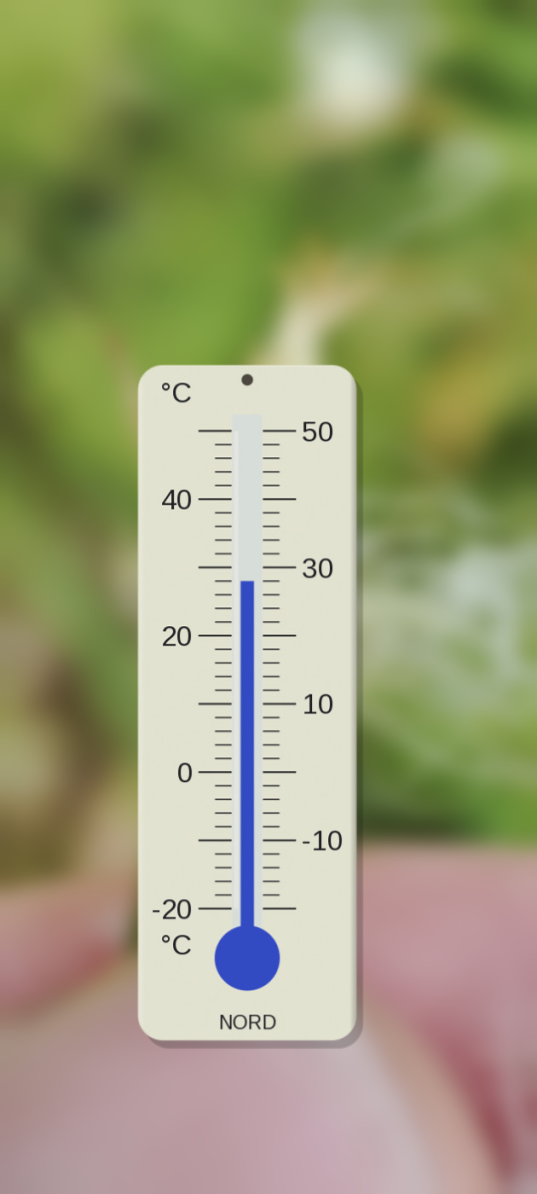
28
